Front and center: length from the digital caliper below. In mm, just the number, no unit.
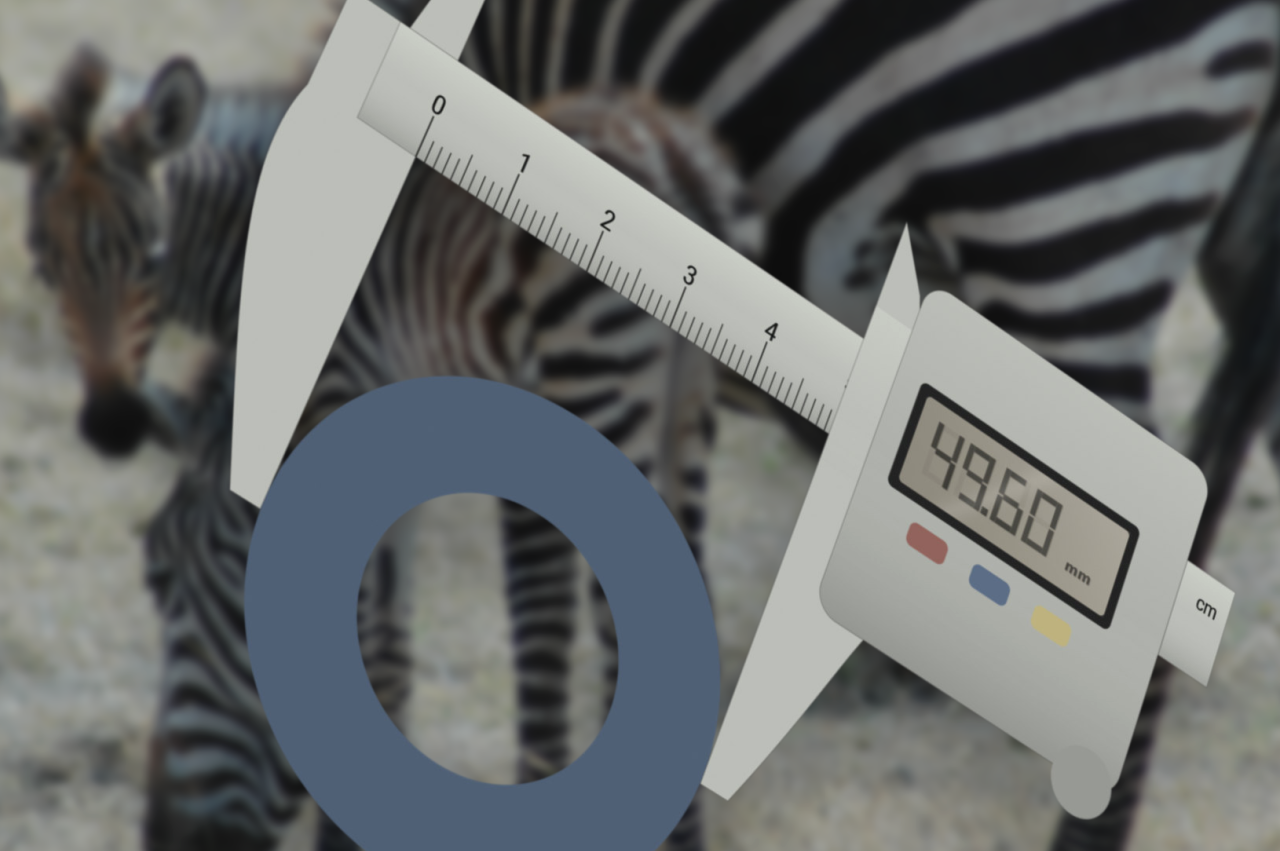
49.60
